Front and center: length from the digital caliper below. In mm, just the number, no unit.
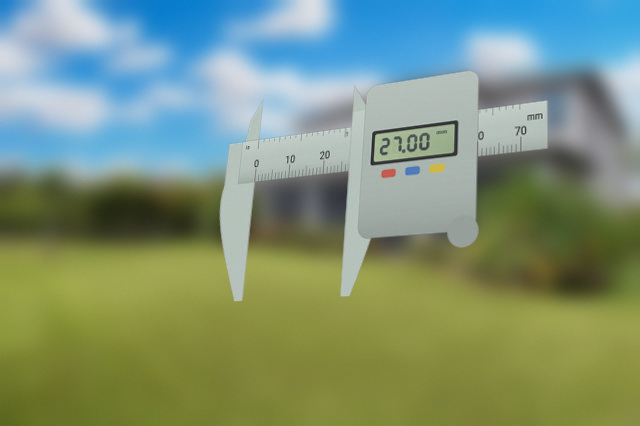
27.00
